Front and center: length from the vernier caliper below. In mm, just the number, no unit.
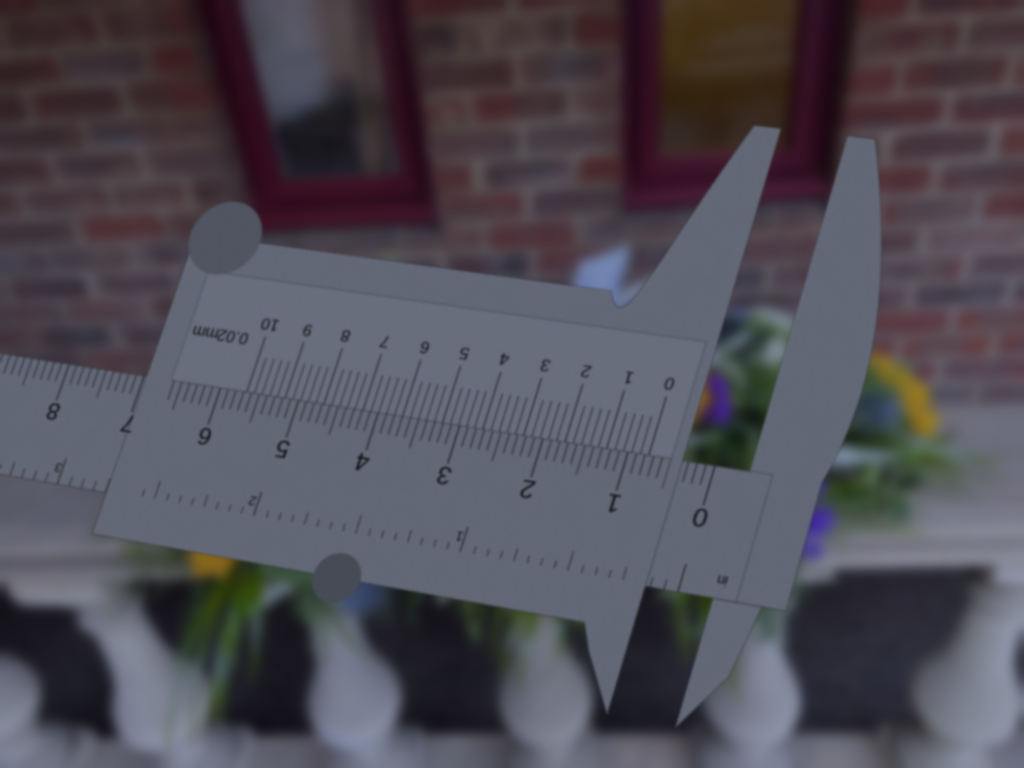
7.6
